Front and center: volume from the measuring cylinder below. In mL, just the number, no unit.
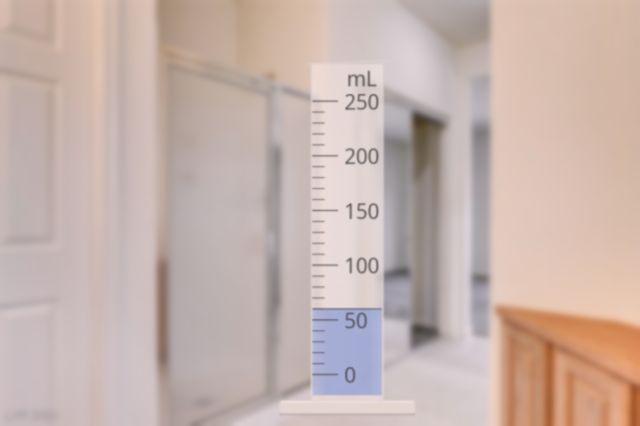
60
